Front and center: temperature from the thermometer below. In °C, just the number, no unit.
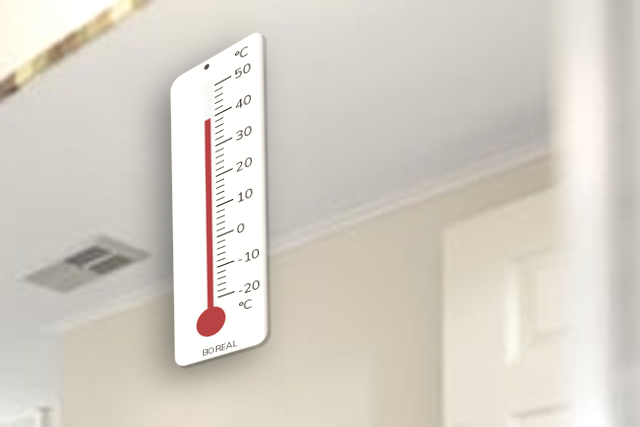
40
